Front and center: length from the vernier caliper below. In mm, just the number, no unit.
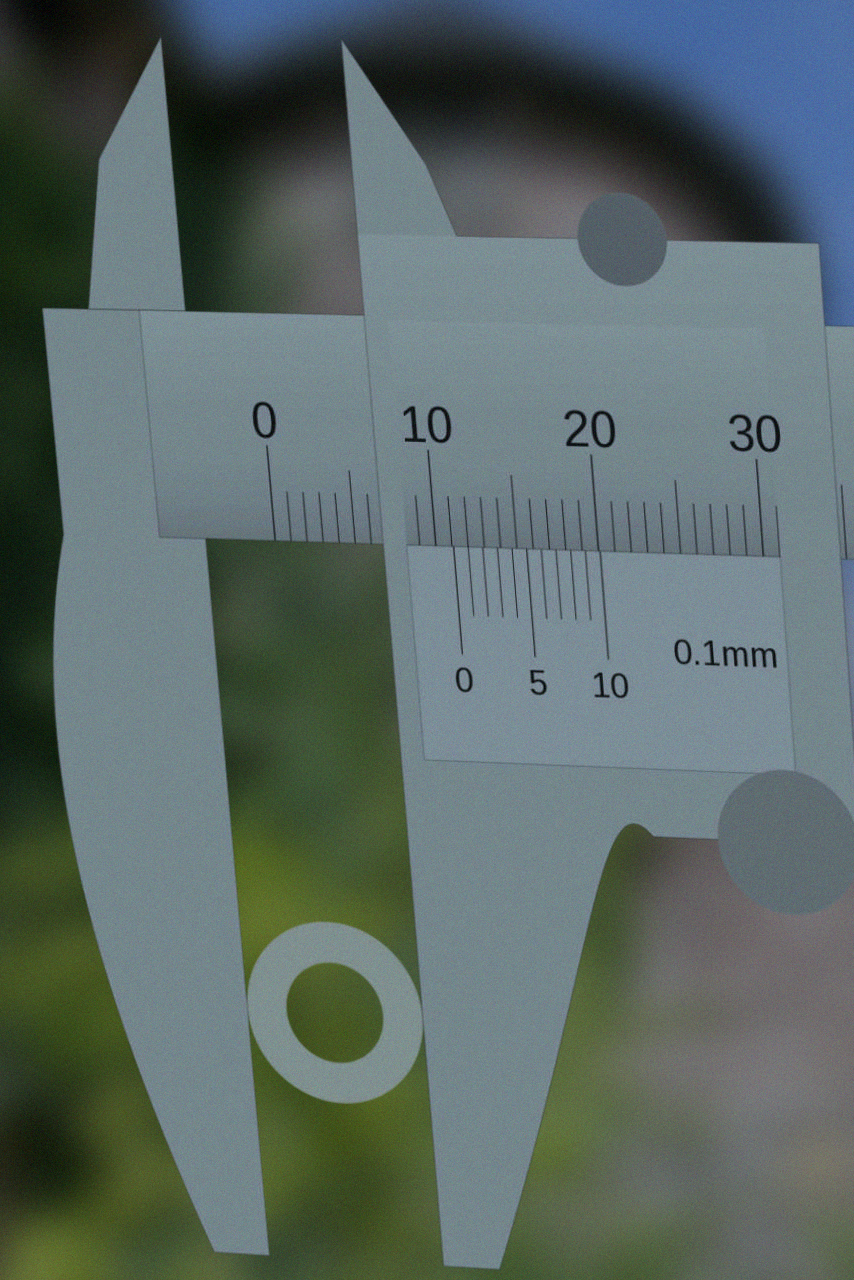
11.1
